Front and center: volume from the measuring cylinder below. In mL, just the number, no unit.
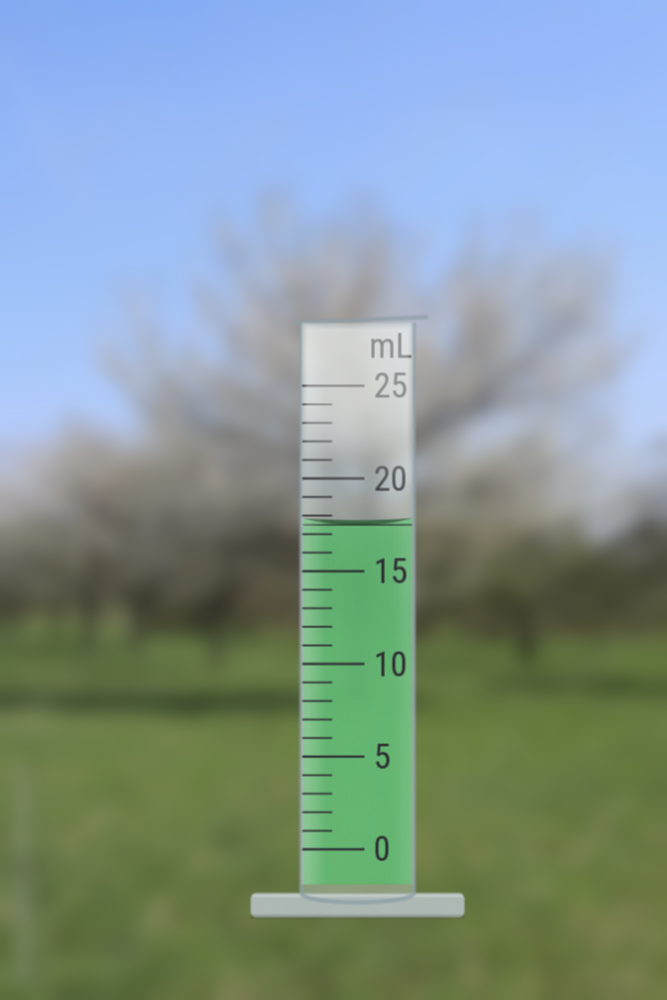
17.5
